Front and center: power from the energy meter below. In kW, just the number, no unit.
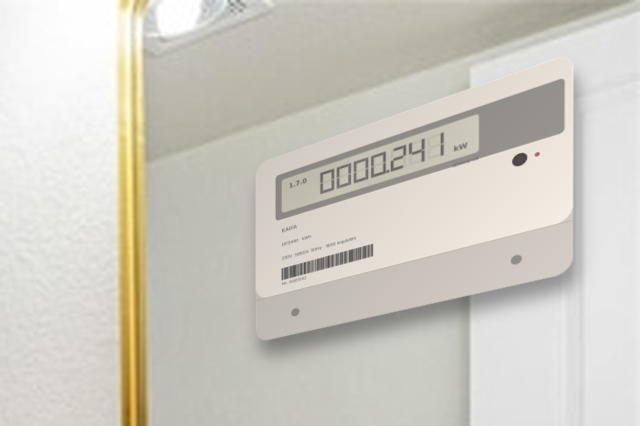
0.241
